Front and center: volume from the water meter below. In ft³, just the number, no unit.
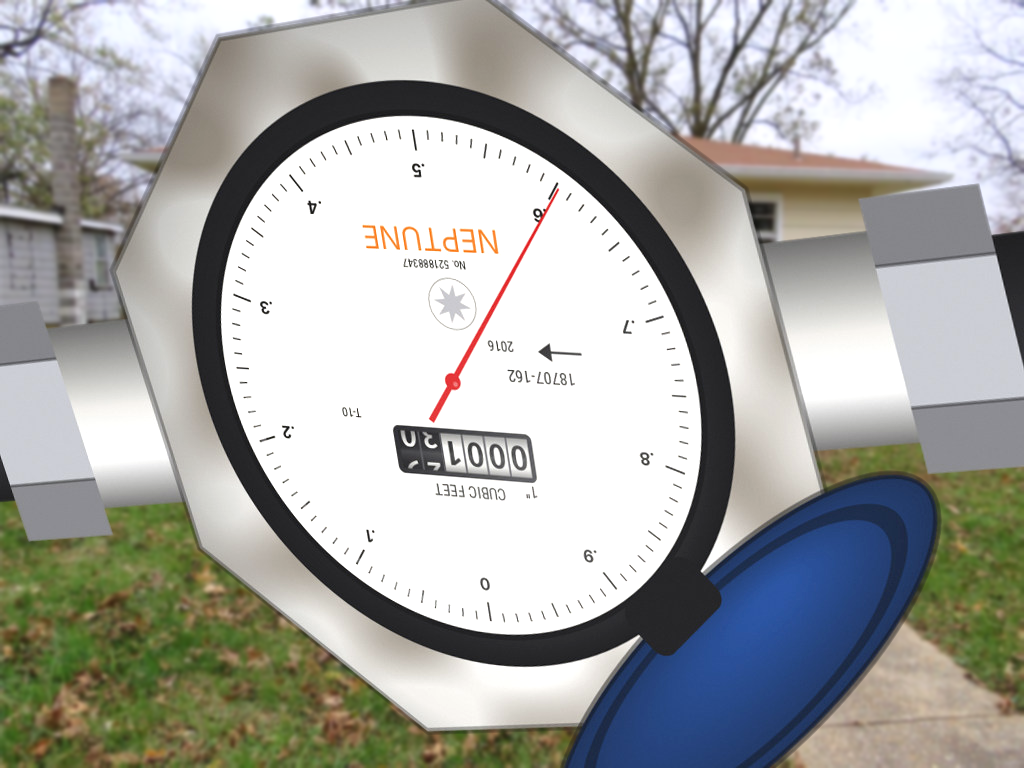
129.60
